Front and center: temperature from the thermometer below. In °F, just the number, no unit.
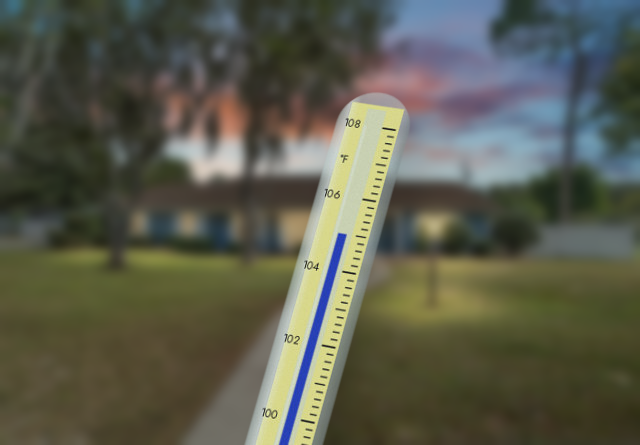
105
